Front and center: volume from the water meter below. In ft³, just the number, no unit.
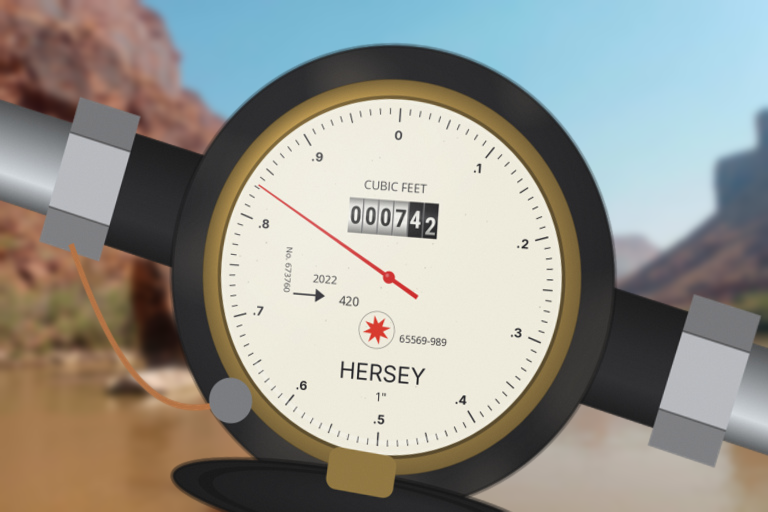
741.83
